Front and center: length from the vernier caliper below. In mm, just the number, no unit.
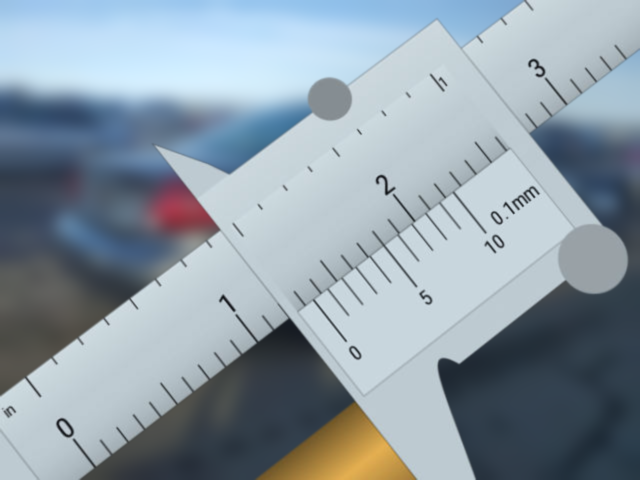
13.5
